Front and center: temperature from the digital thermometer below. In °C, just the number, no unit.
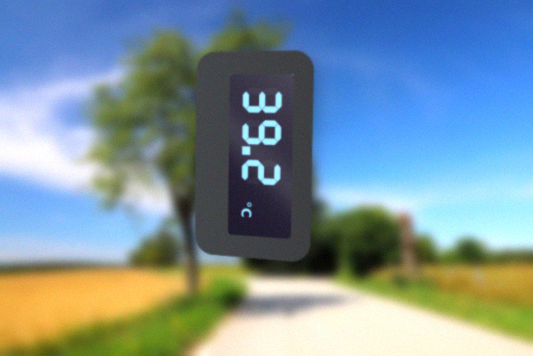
39.2
